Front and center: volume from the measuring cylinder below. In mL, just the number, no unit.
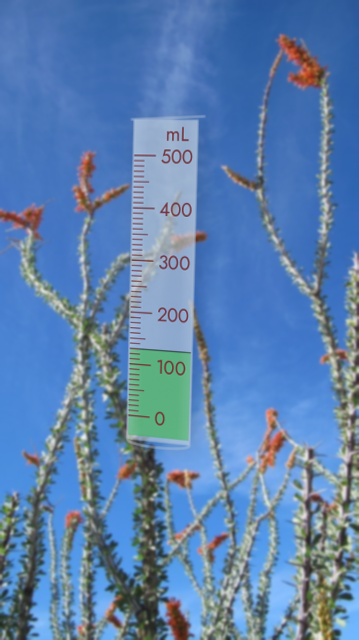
130
